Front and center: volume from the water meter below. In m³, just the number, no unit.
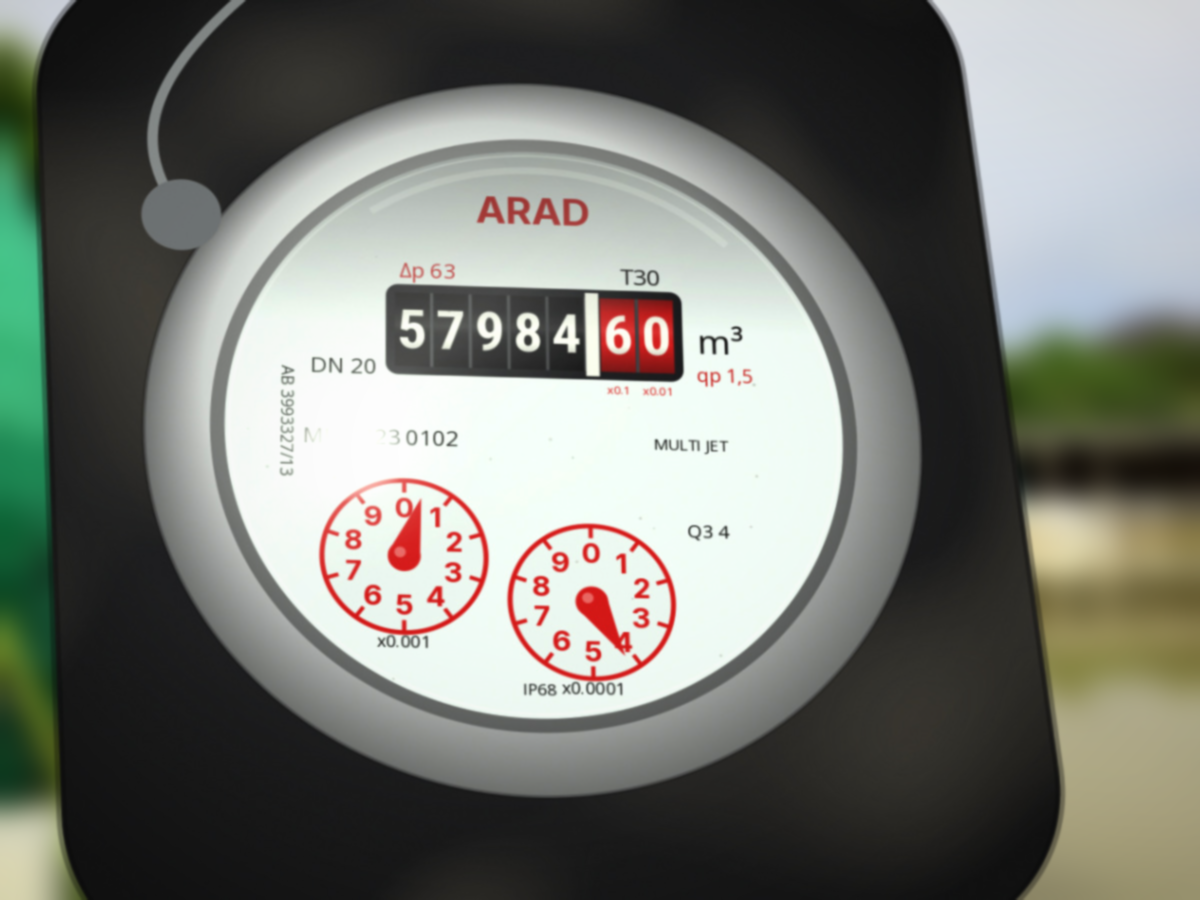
57984.6004
